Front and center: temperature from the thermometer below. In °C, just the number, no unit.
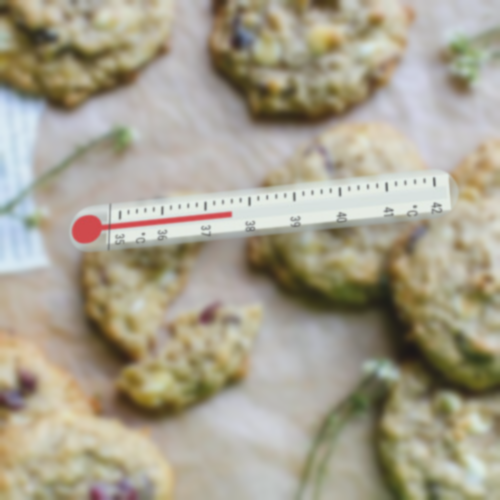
37.6
